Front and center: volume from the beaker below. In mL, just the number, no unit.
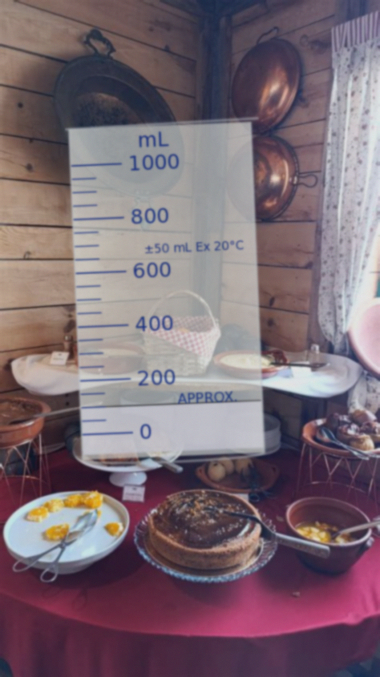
100
